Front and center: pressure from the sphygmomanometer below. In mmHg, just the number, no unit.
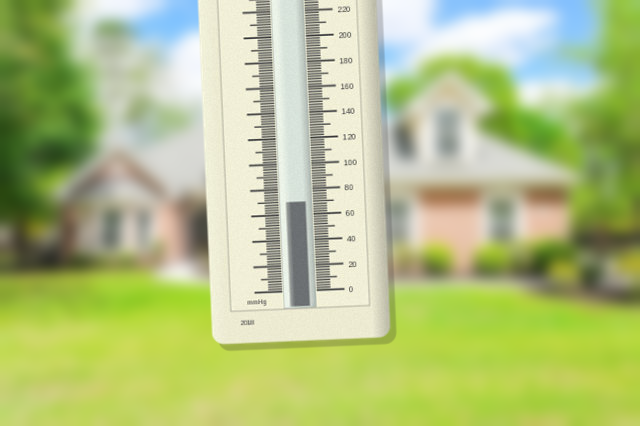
70
